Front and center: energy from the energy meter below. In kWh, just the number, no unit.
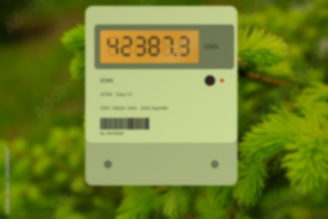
42387.3
